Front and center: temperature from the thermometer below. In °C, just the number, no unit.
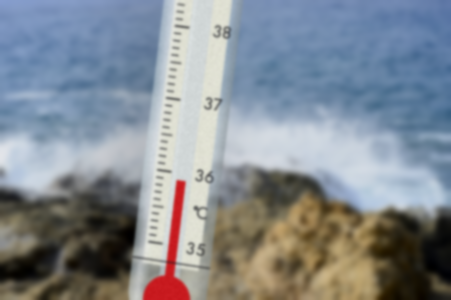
35.9
